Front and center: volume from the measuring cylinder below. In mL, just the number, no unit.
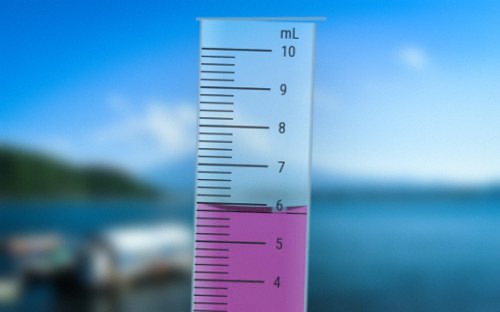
5.8
